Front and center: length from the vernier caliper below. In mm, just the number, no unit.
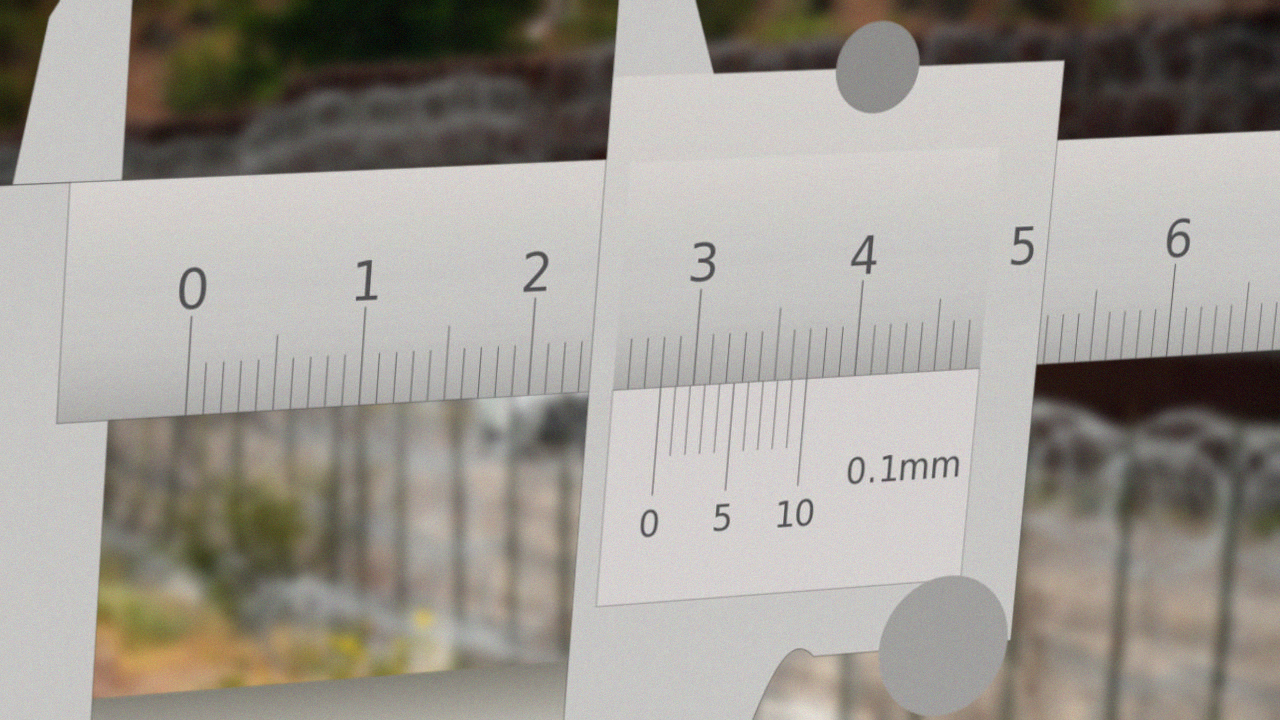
28.0
